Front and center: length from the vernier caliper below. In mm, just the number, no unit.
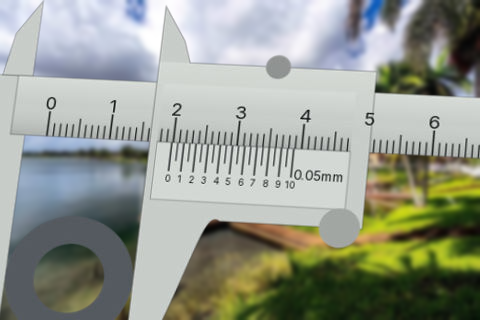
19.8
